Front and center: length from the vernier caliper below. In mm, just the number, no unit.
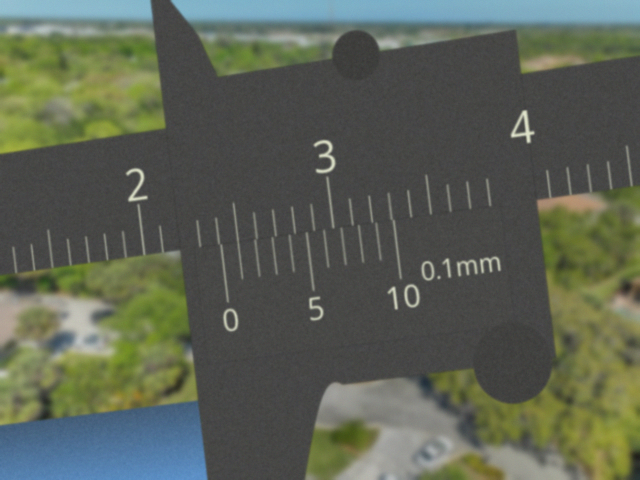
24.1
